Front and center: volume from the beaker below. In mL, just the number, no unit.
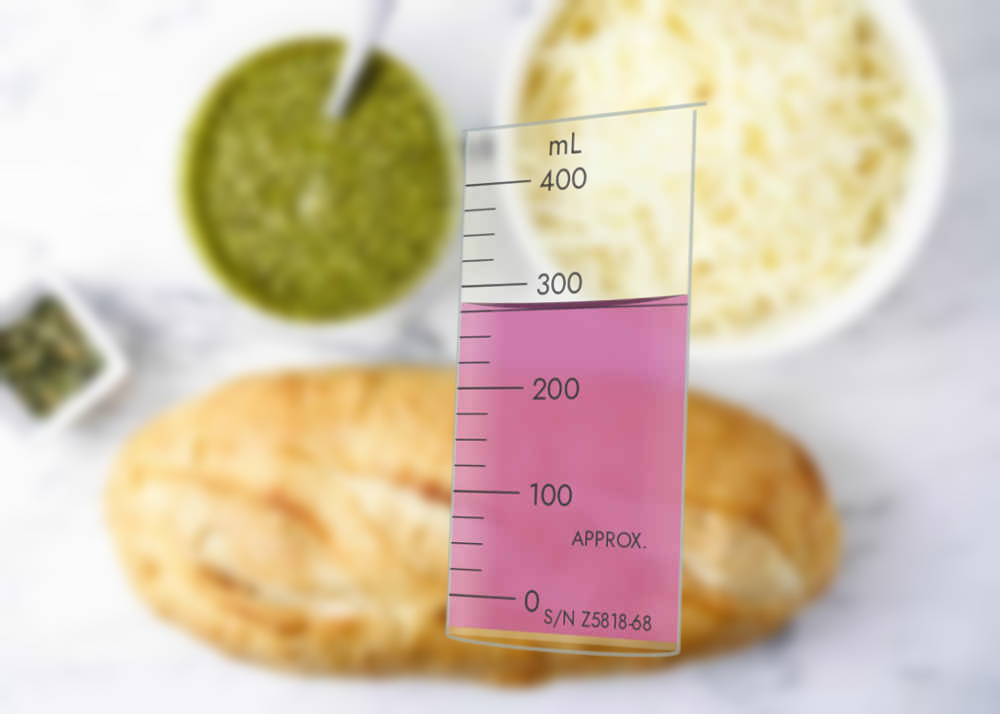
275
